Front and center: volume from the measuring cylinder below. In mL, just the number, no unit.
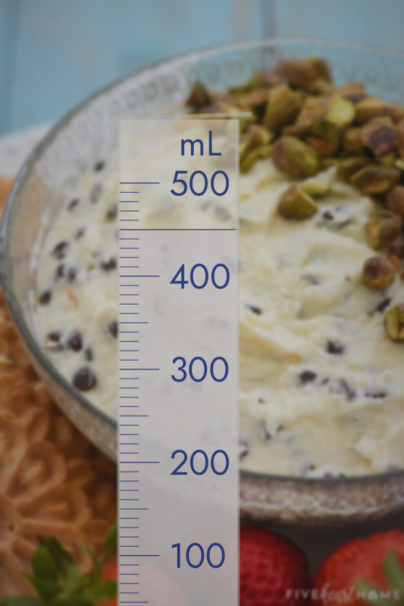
450
